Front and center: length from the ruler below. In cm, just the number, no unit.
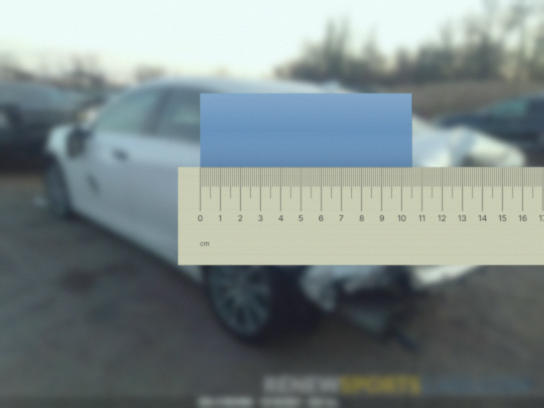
10.5
